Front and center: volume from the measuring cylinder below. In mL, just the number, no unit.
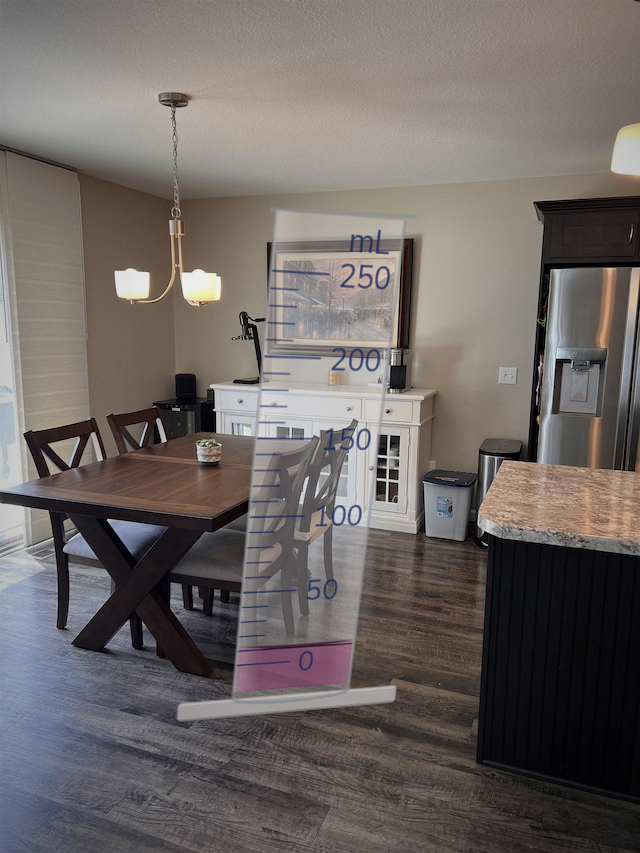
10
